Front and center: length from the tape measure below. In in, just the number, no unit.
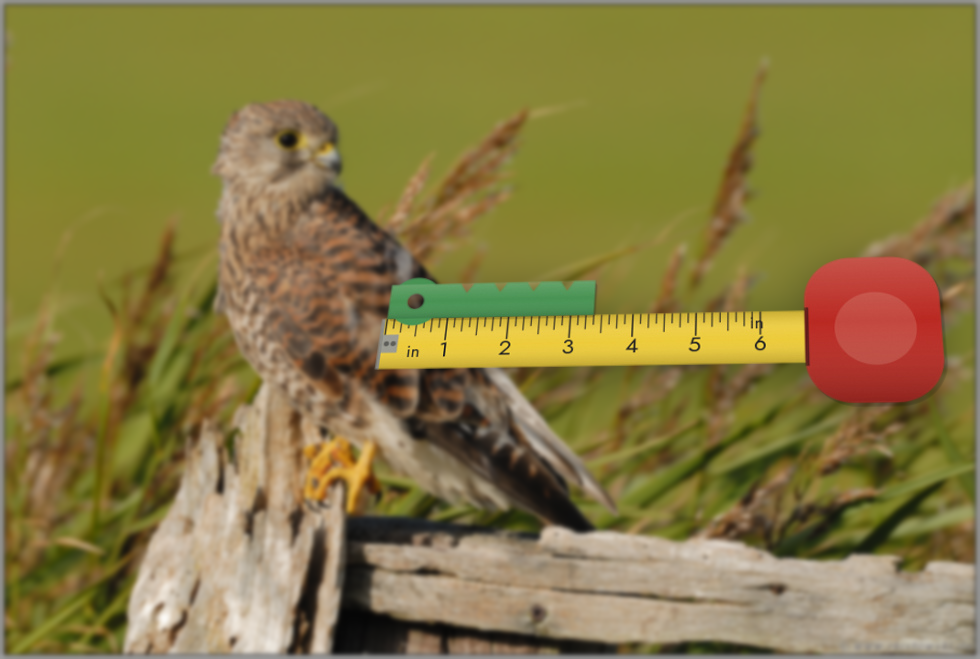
3.375
